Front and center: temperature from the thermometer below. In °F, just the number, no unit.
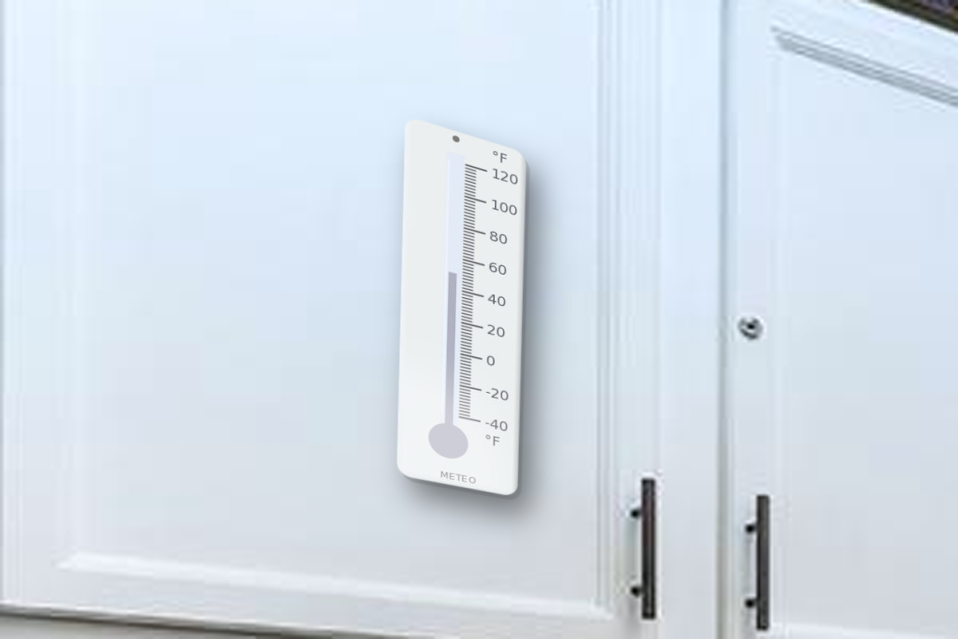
50
